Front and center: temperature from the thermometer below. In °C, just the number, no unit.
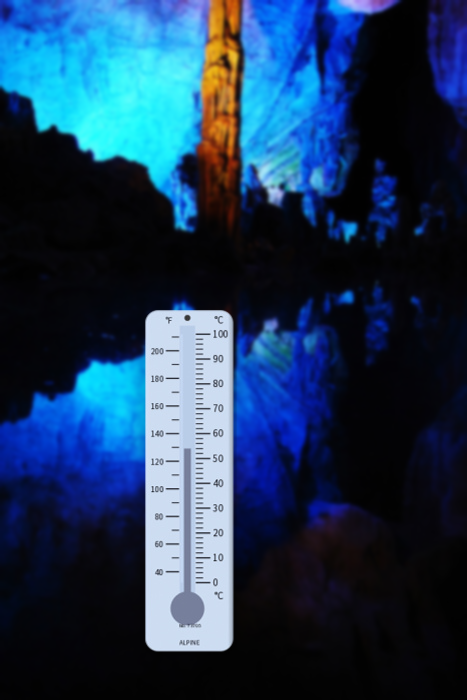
54
